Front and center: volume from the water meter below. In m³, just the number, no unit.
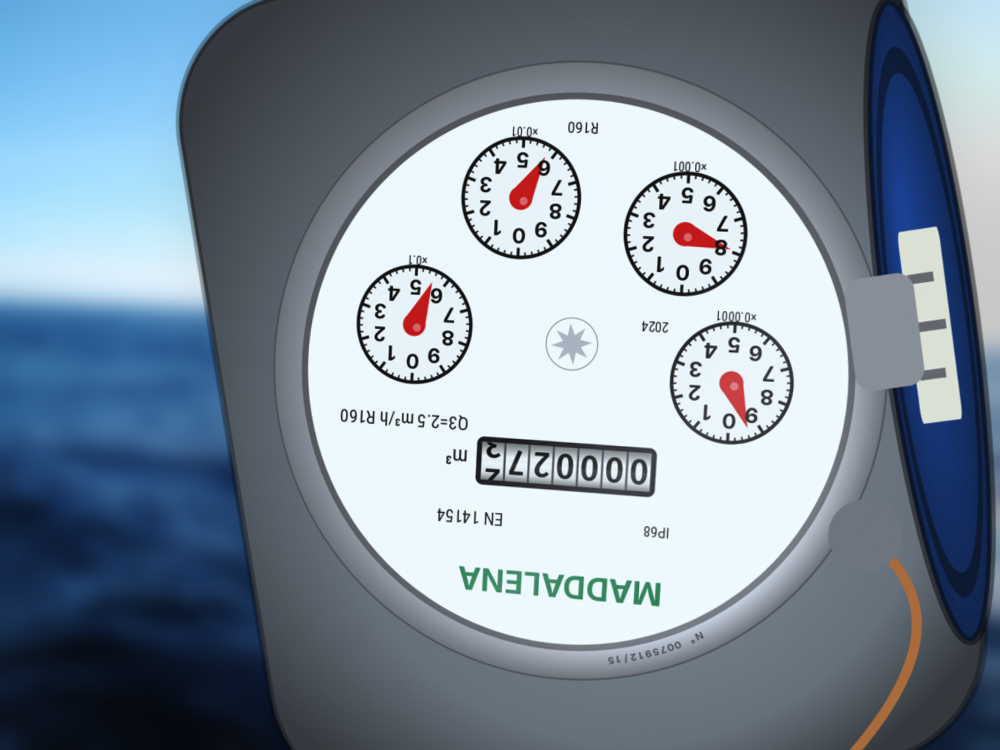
272.5579
